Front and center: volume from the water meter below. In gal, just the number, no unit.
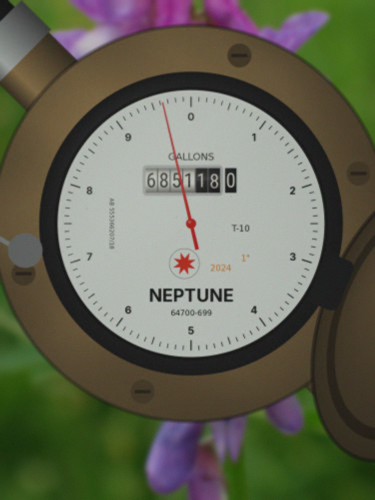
6851179.6
